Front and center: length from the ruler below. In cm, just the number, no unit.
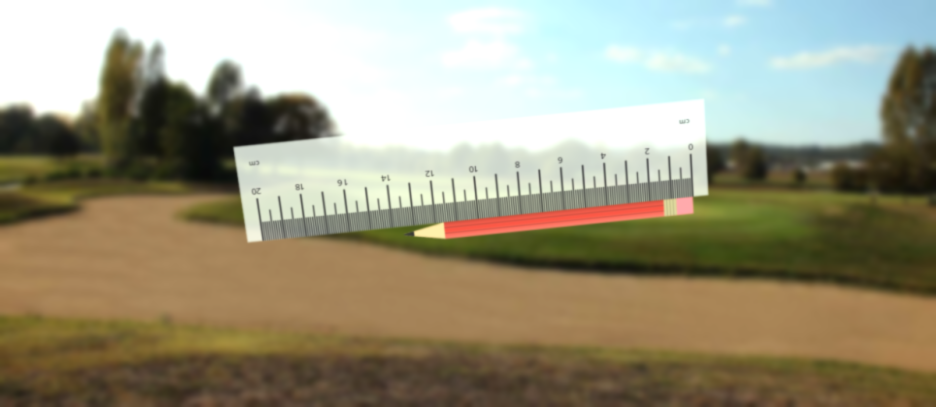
13.5
